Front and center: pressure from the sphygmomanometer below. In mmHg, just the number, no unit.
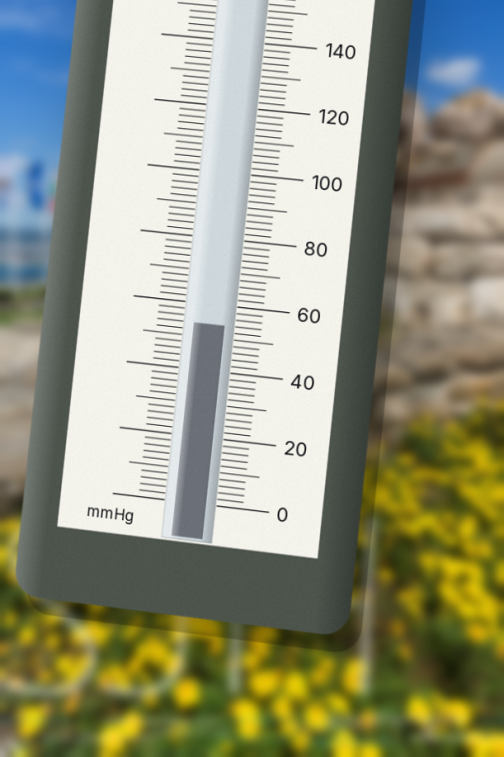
54
